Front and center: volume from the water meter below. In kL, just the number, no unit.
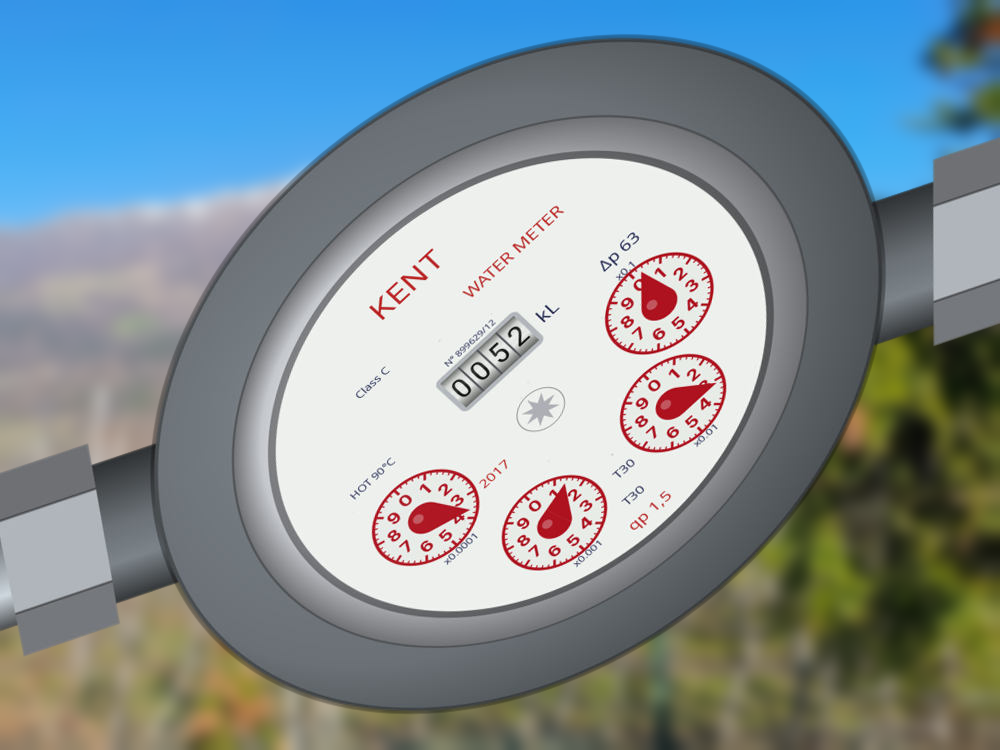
52.0313
